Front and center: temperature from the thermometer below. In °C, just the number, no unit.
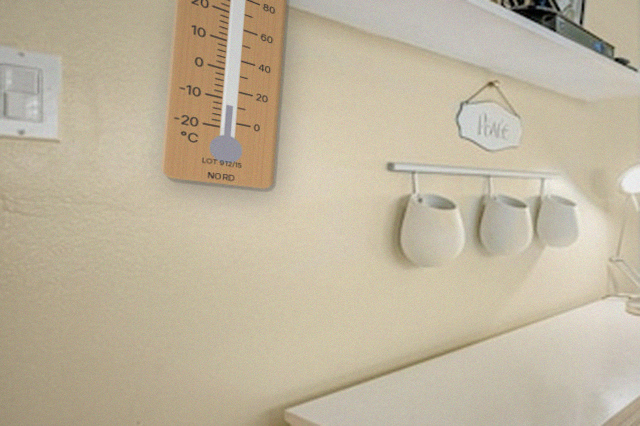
-12
